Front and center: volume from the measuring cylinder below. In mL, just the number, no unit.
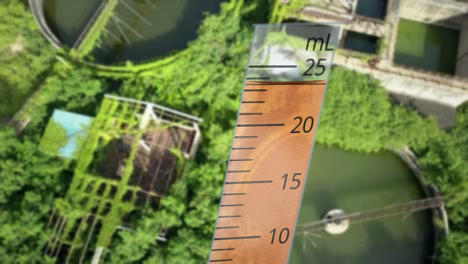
23.5
